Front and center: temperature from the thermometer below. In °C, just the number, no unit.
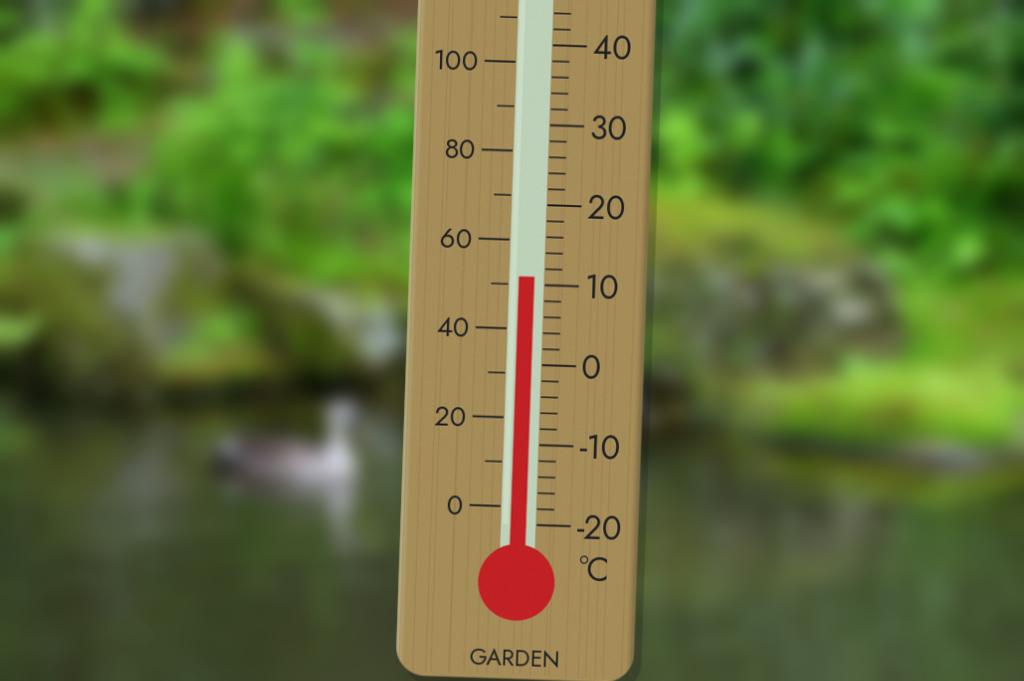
11
